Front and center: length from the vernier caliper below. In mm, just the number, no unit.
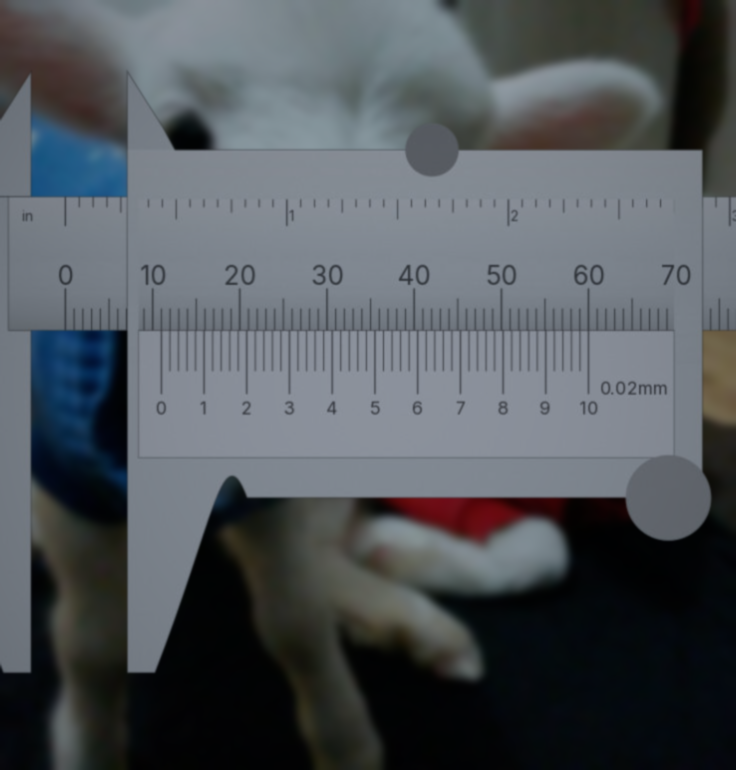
11.0
